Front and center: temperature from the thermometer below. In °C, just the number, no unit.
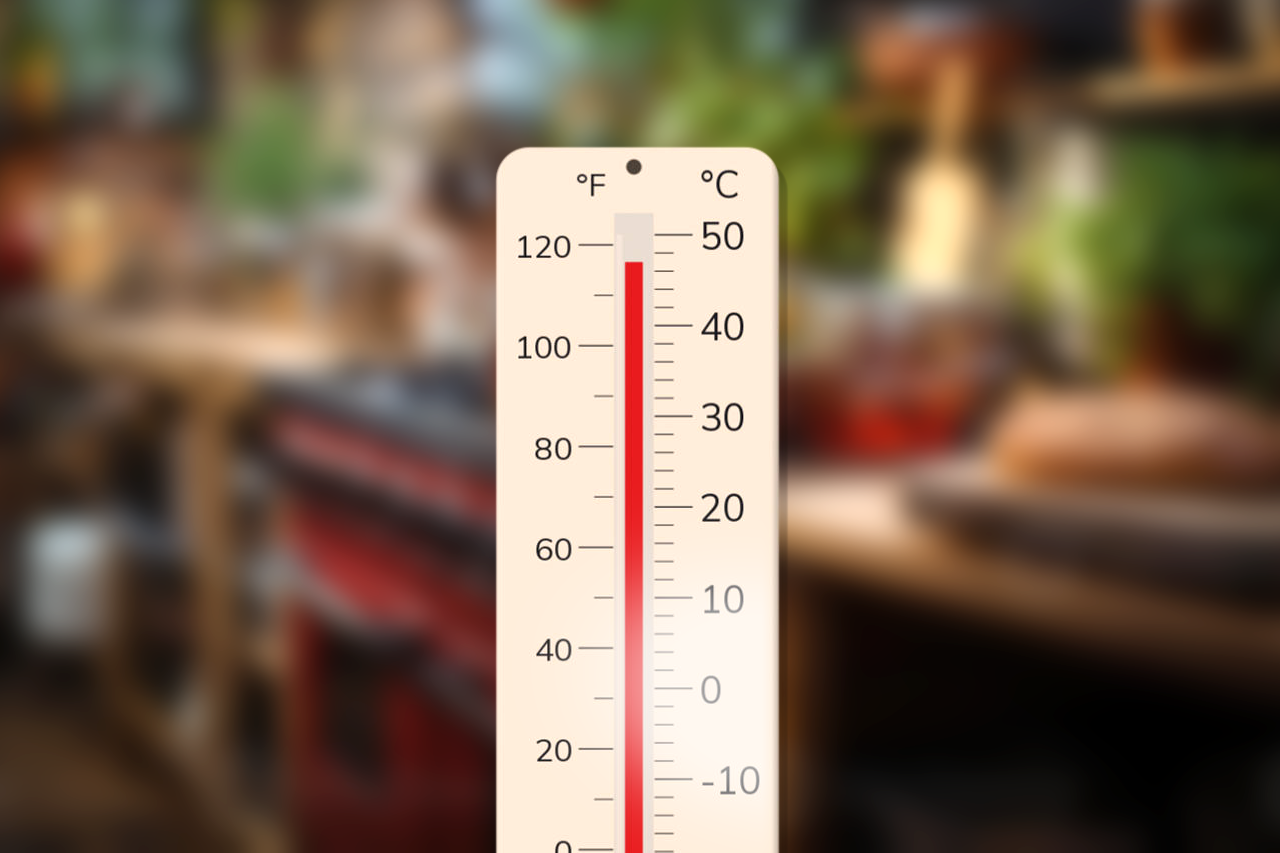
47
